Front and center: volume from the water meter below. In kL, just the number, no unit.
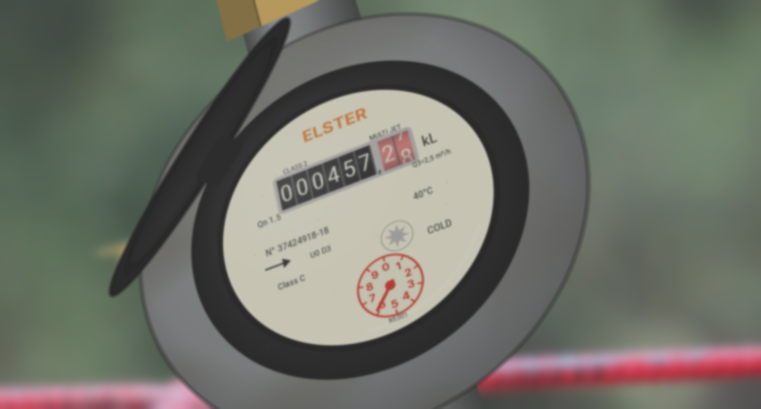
457.276
